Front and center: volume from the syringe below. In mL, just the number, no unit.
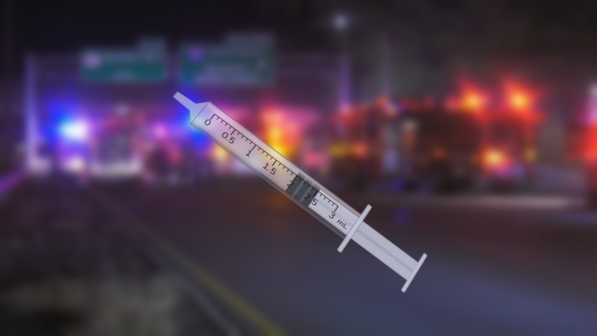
2
